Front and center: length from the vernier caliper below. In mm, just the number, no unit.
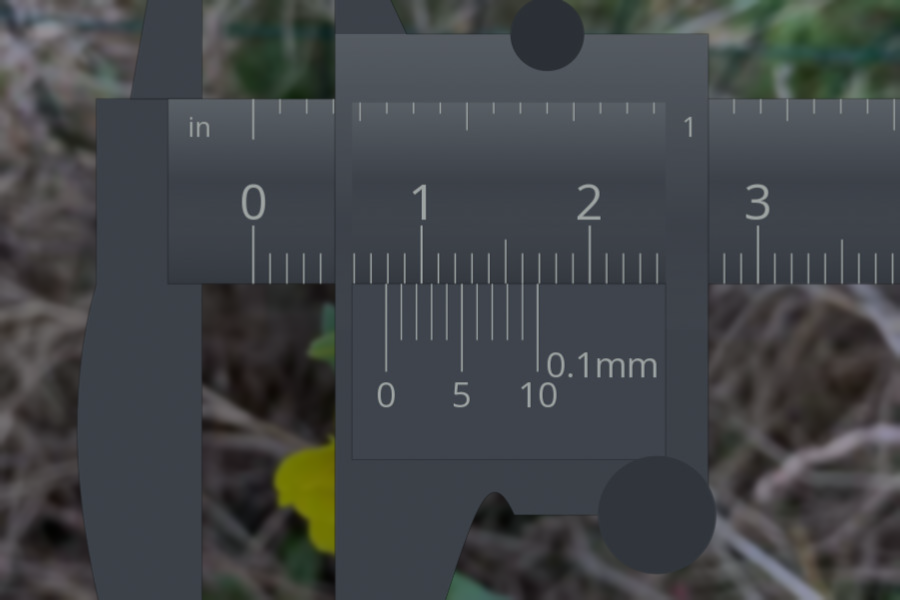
7.9
